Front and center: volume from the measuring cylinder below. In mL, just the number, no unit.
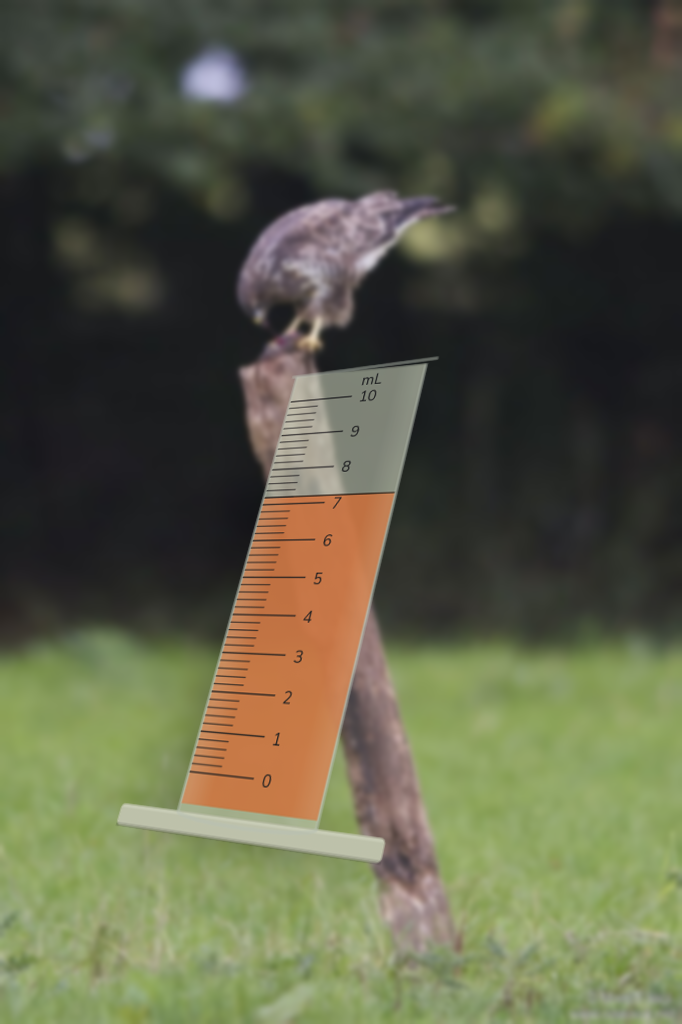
7.2
